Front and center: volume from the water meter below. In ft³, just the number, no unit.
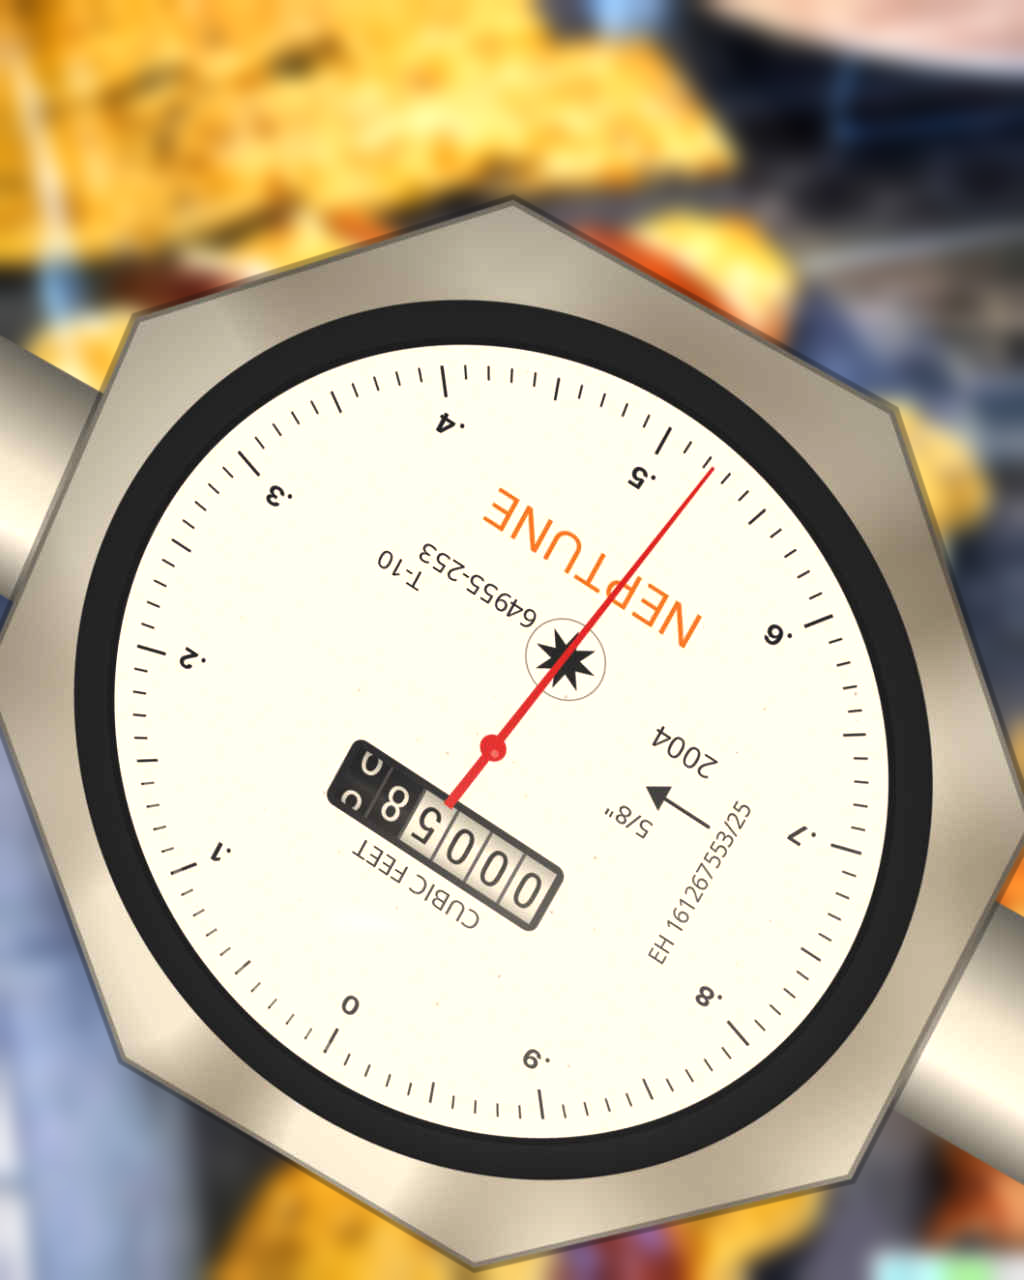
588.52
